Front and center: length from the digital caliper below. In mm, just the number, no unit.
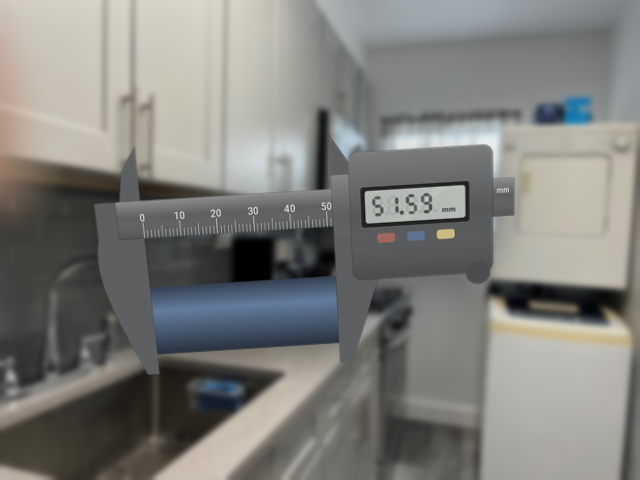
51.59
